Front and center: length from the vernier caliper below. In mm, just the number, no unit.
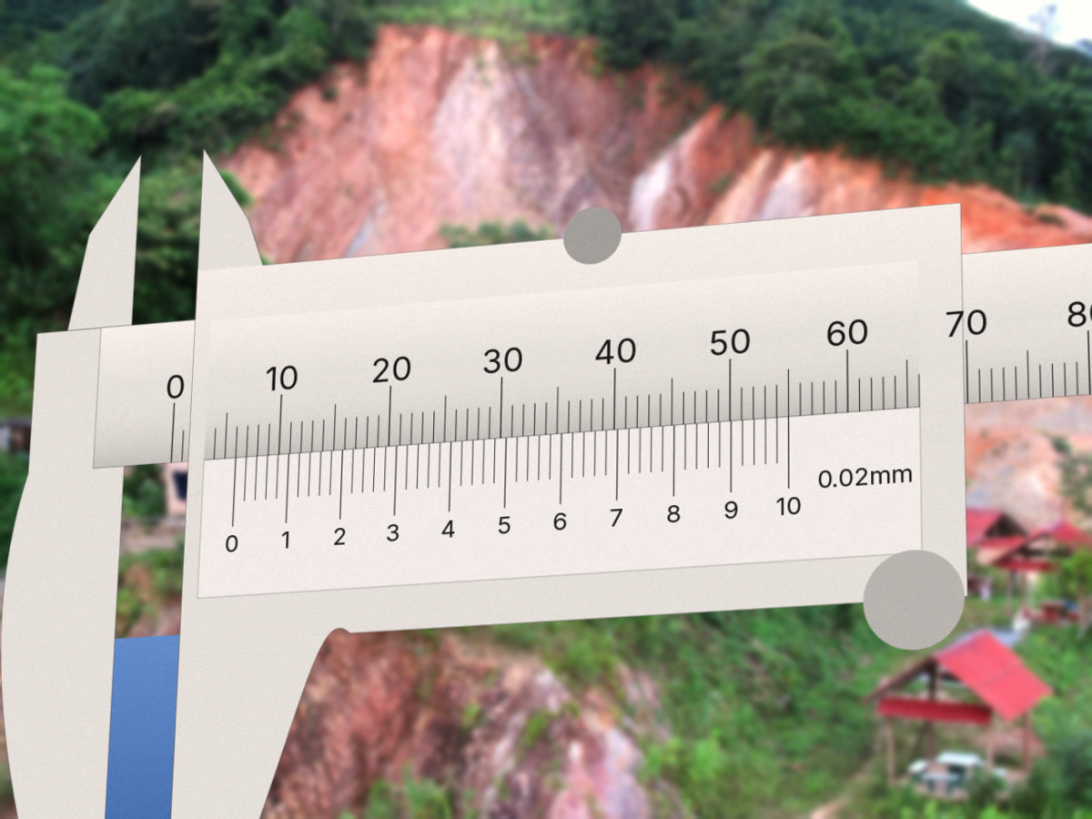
6.0
